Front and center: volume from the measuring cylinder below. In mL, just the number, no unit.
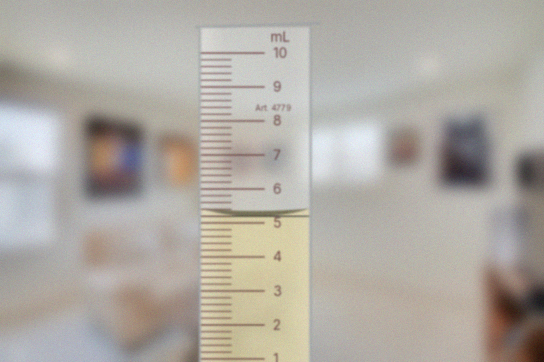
5.2
